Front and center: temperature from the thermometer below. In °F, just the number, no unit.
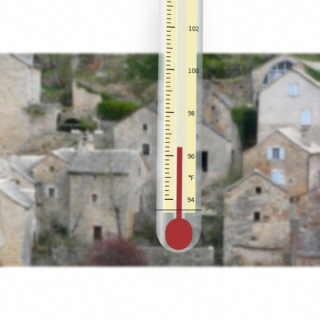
96.4
